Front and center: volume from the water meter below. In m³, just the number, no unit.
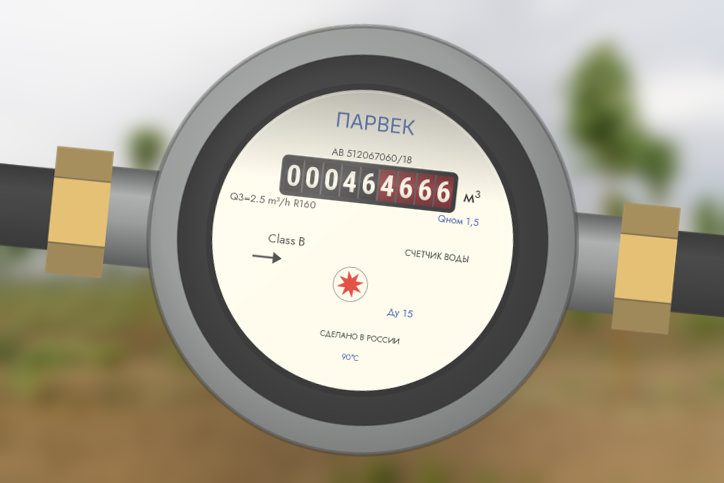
46.4666
